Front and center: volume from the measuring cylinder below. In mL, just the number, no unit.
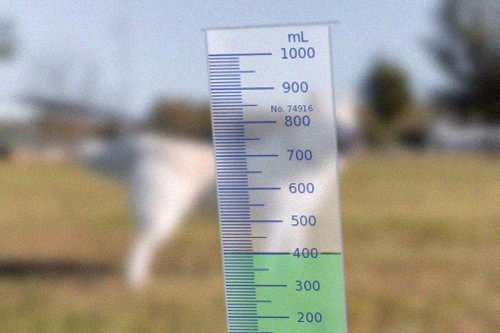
400
